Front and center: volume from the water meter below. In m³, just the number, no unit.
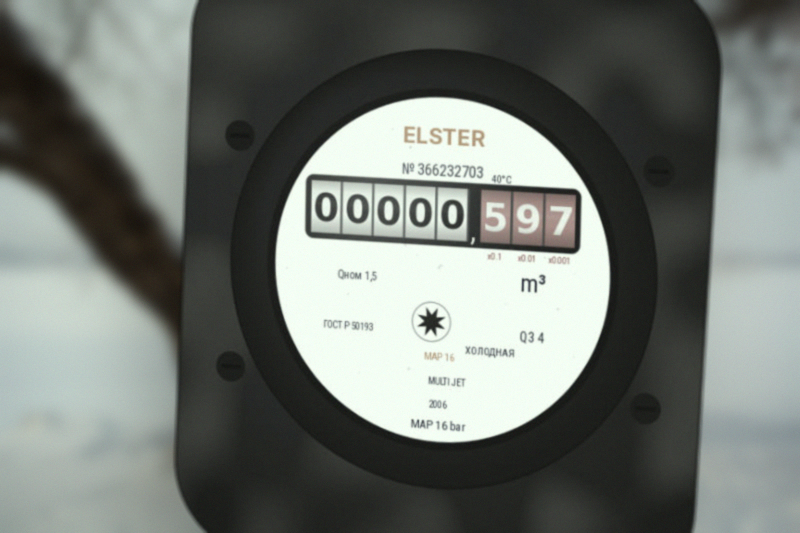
0.597
